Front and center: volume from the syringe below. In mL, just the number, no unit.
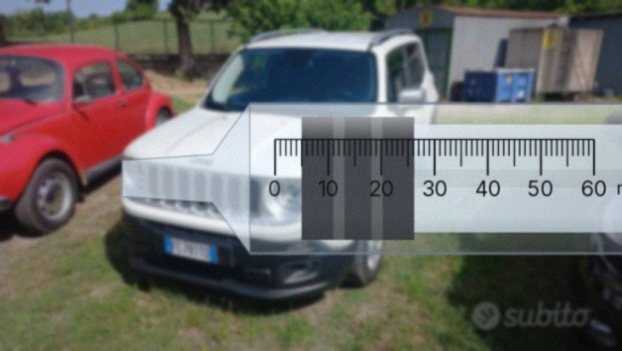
5
